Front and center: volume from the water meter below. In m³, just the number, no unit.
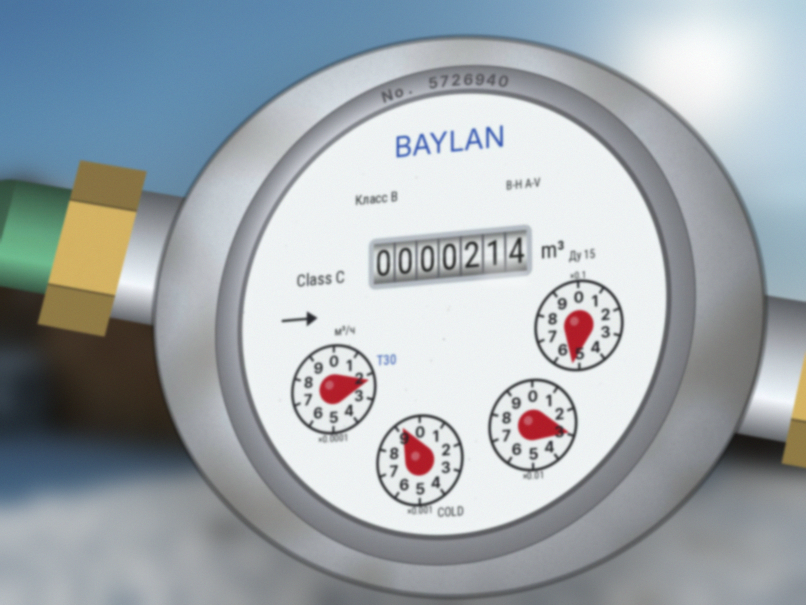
214.5292
